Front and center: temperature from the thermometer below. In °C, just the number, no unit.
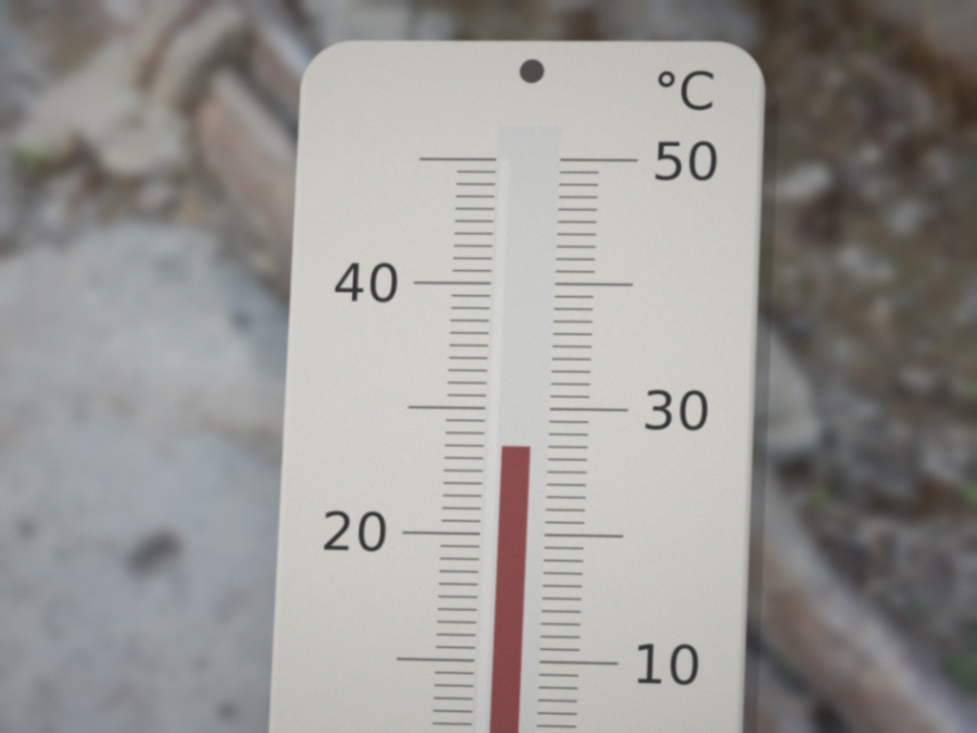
27
